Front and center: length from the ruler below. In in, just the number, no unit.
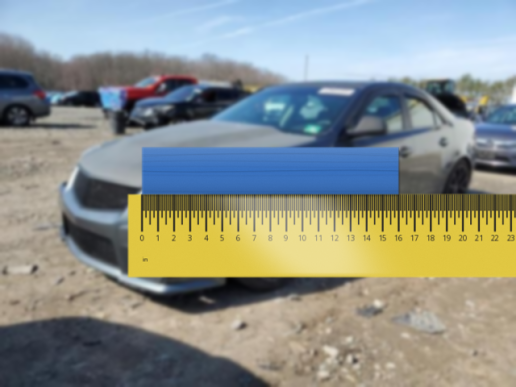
16
